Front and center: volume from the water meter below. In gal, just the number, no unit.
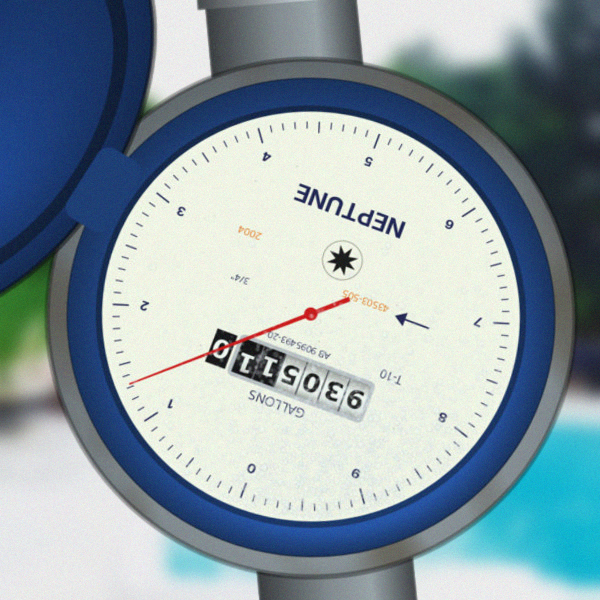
9305111.3
